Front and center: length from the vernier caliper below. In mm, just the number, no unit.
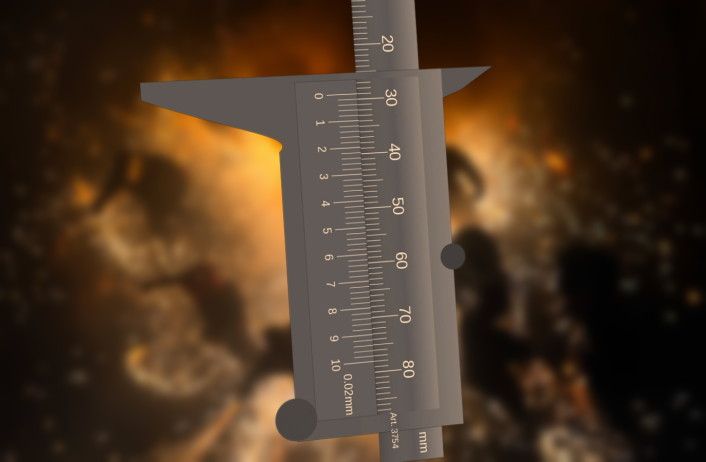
29.0
